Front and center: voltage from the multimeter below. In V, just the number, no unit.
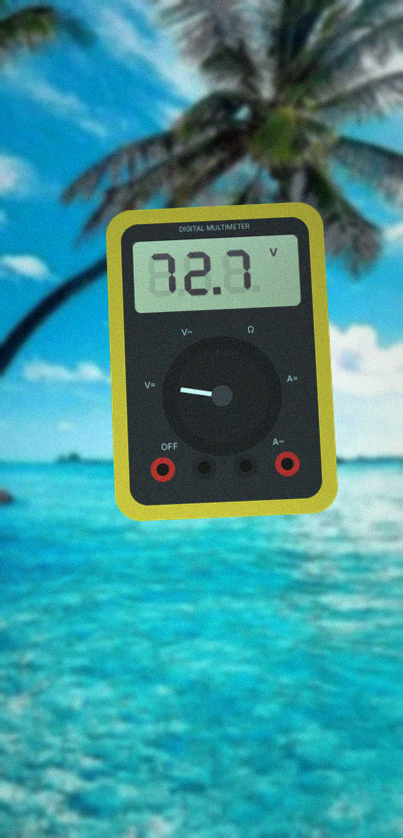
72.7
